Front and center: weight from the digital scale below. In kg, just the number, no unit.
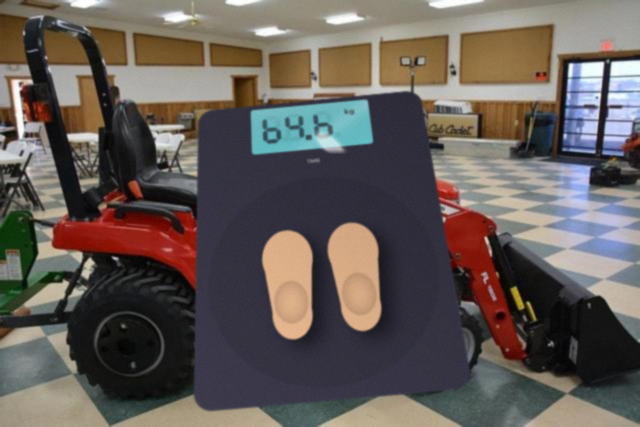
64.6
